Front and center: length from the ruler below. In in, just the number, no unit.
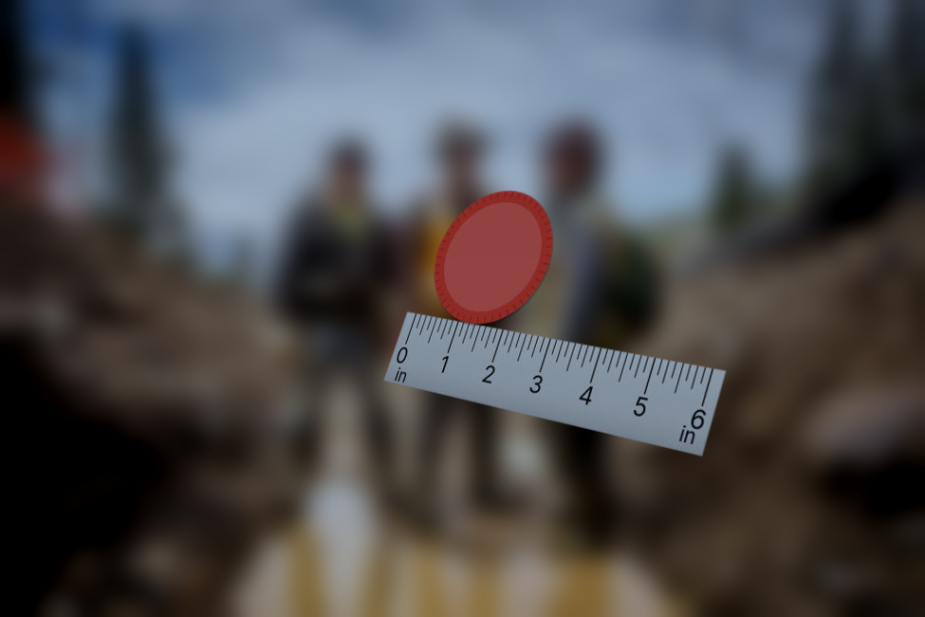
2.5
